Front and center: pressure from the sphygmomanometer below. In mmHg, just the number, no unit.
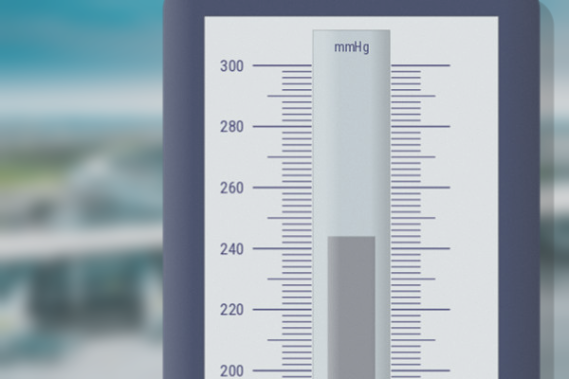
244
